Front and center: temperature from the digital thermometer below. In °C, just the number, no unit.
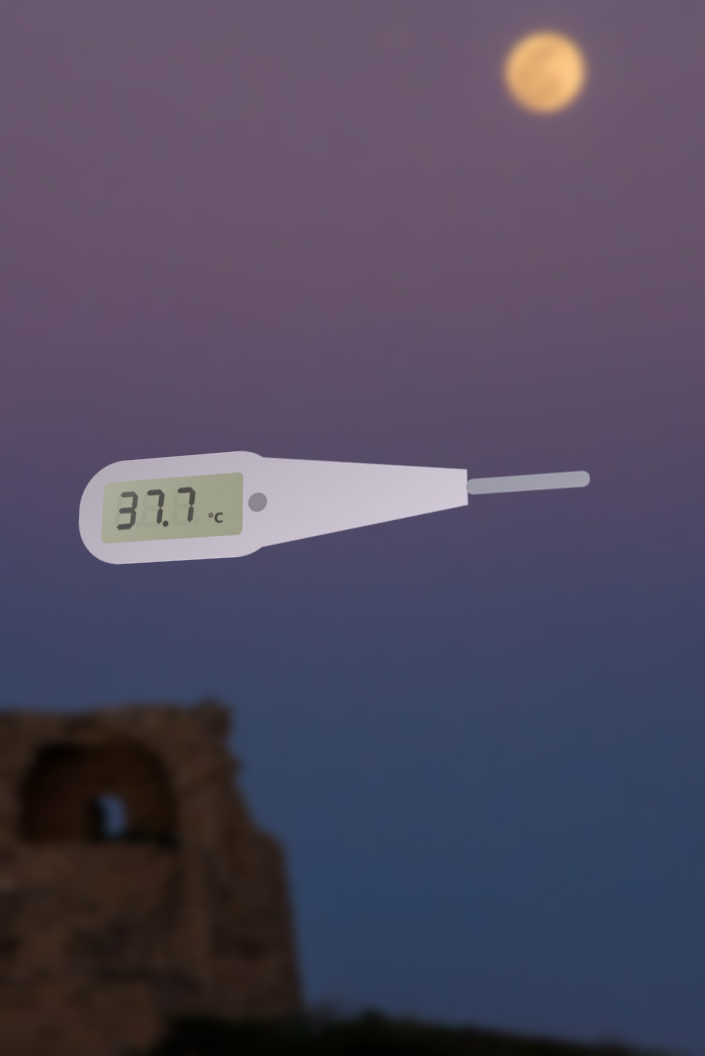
37.7
